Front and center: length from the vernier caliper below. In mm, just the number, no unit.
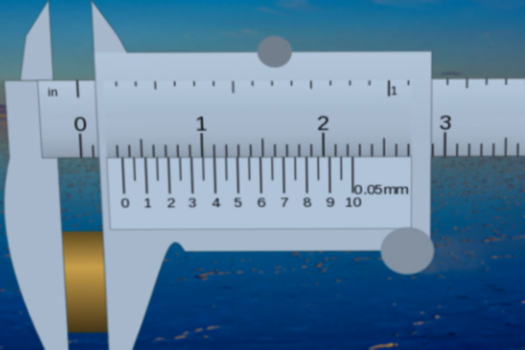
3.4
